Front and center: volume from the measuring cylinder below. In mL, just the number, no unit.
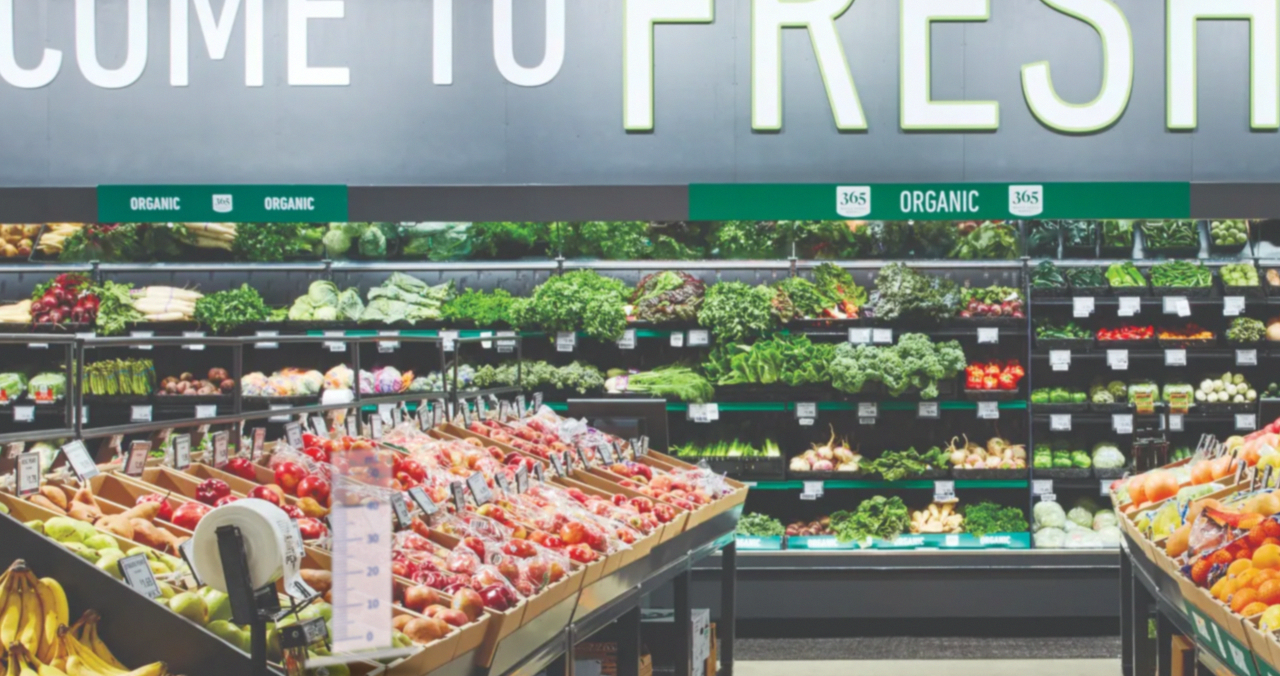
40
